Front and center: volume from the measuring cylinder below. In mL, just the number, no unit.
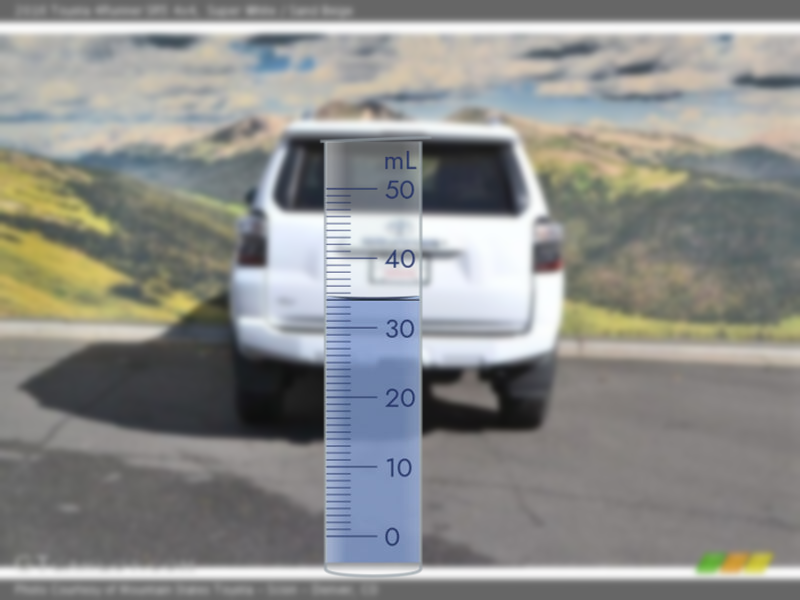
34
